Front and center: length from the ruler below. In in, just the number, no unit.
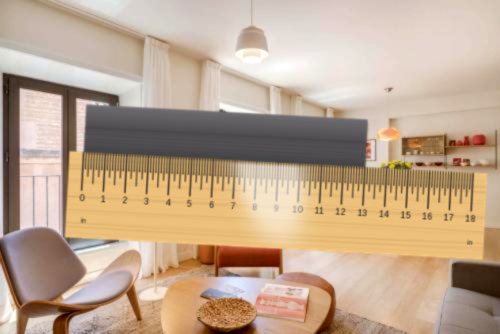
13
